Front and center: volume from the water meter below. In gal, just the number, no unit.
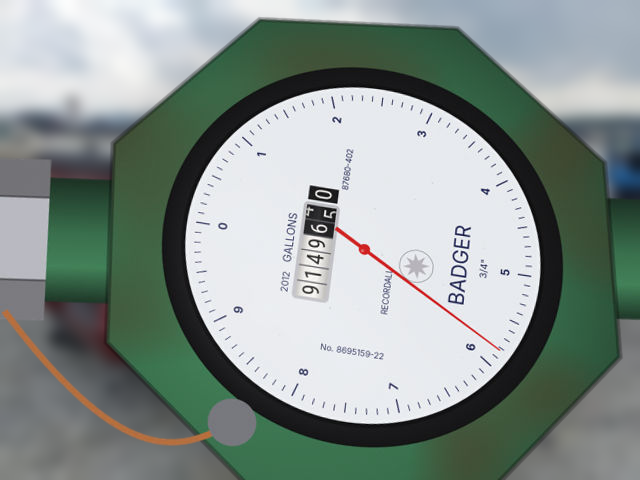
9149645.8
